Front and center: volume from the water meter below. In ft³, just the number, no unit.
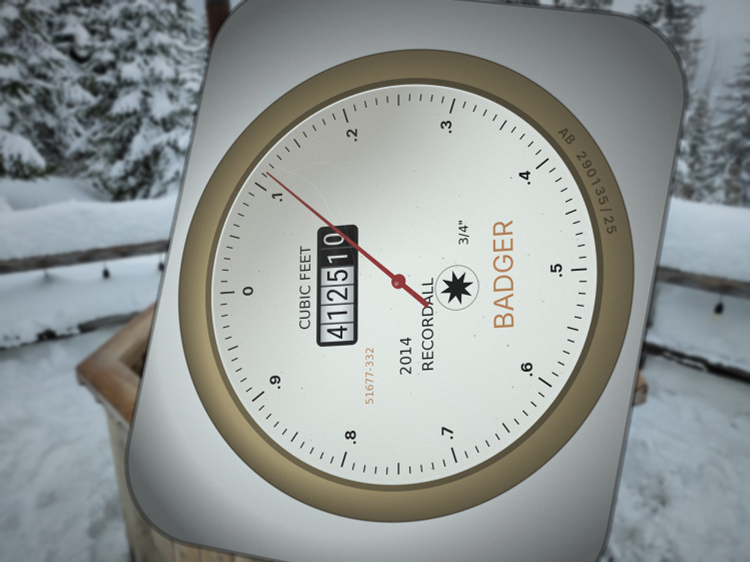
412510.11
